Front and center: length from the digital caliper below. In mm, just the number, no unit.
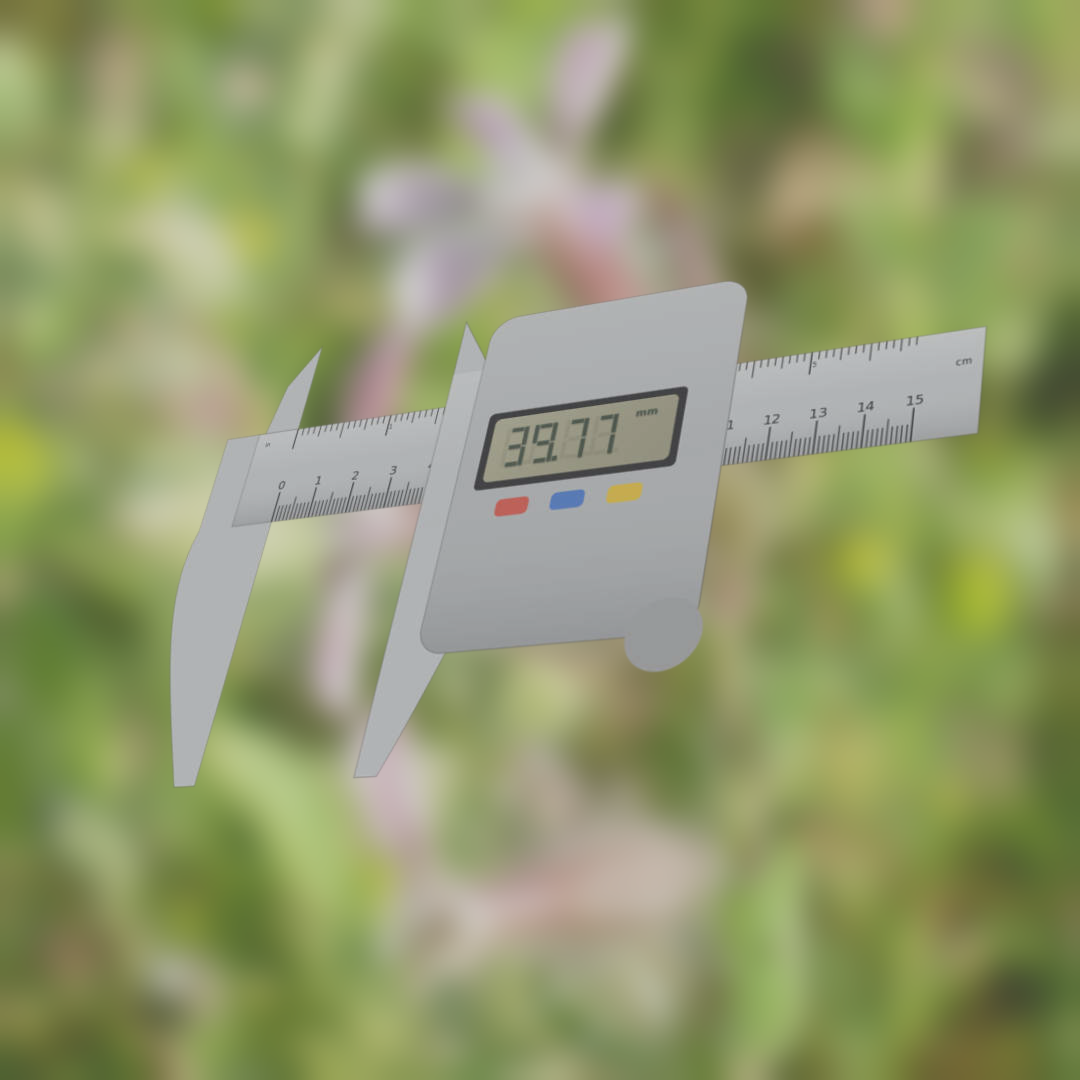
39.77
